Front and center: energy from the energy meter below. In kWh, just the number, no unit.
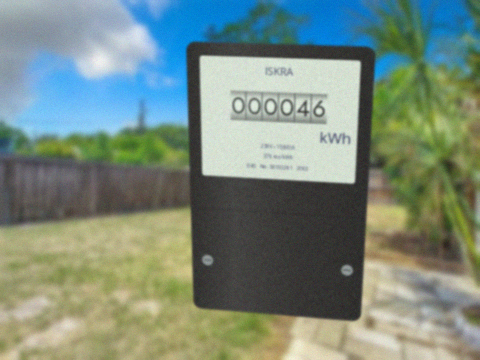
46
